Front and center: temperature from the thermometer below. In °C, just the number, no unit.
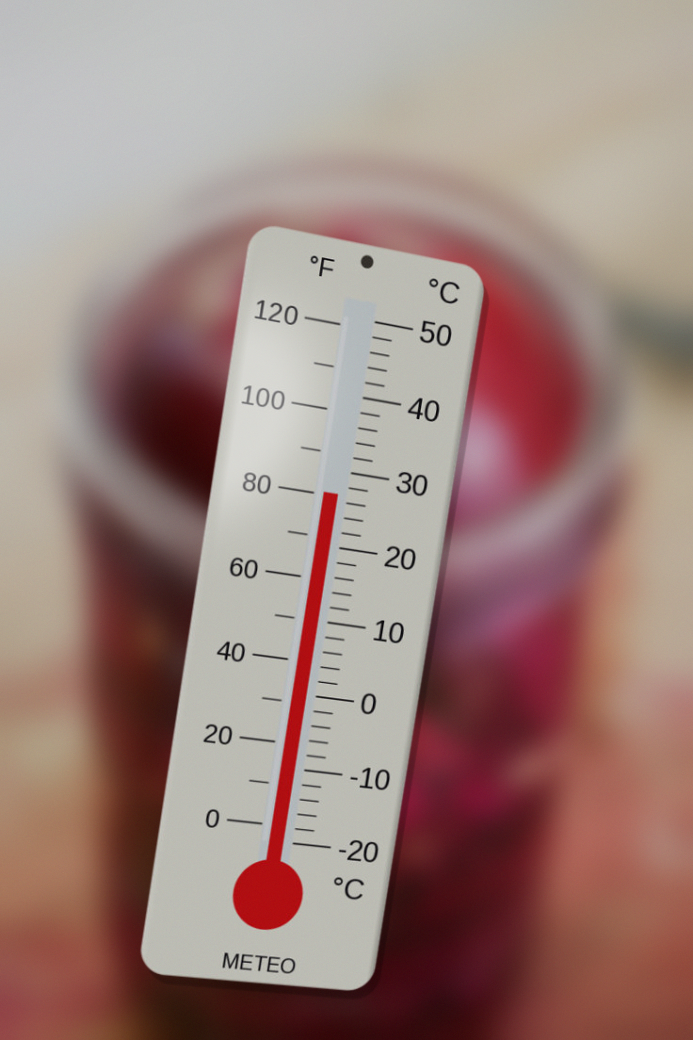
27
